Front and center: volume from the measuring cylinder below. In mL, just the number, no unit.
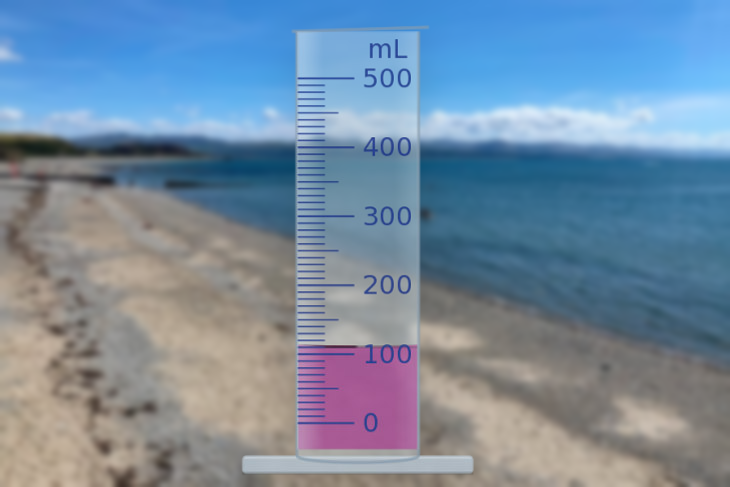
110
